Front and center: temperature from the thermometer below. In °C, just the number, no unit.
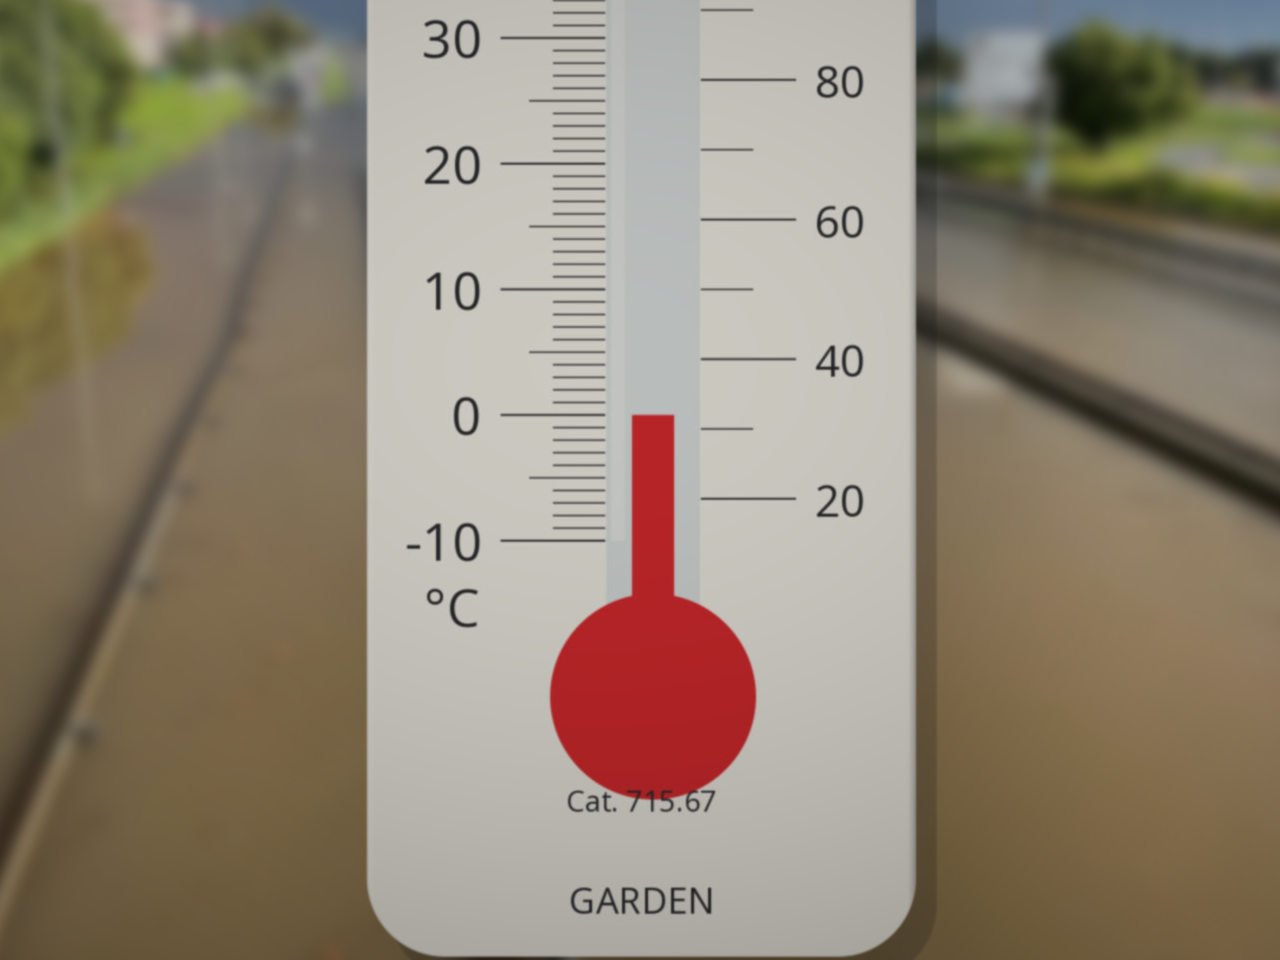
0
